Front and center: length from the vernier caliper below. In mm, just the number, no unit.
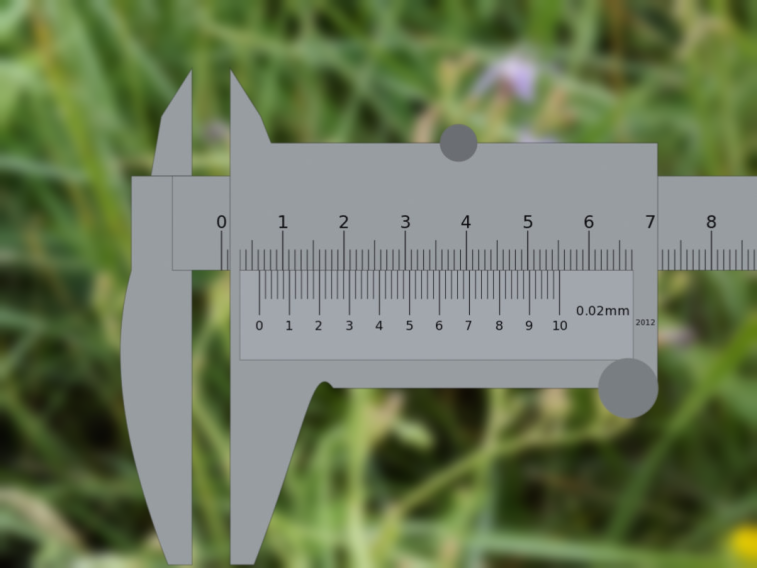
6.2
